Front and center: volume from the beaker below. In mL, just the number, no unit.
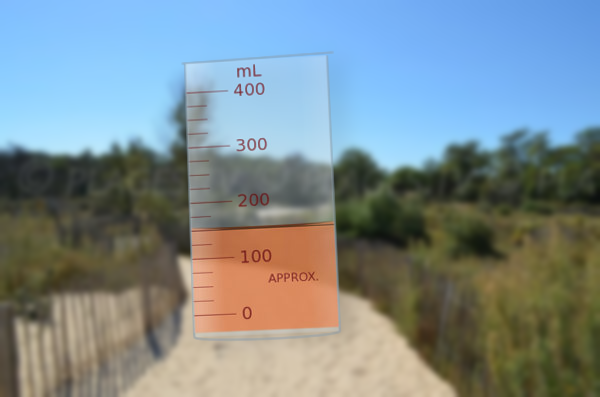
150
